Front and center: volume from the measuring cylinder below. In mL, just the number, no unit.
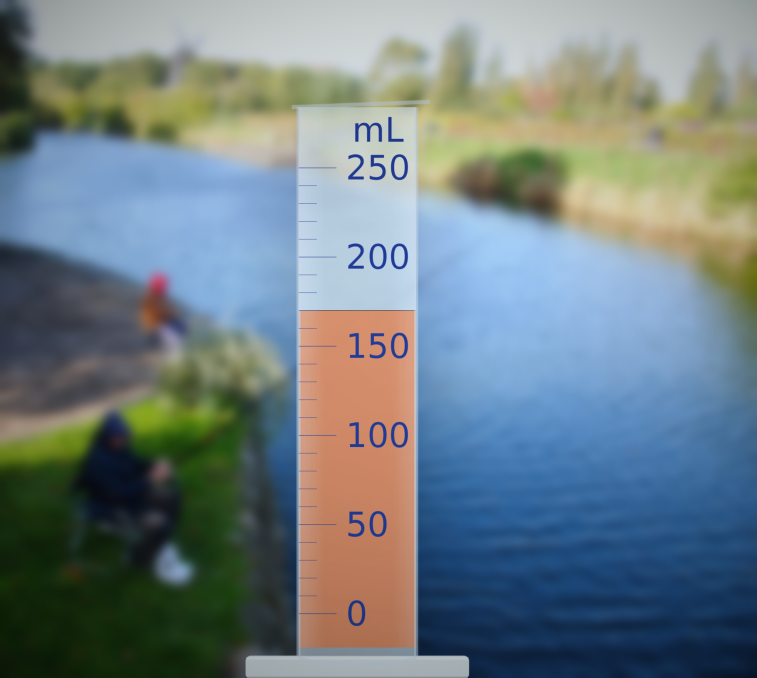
170
